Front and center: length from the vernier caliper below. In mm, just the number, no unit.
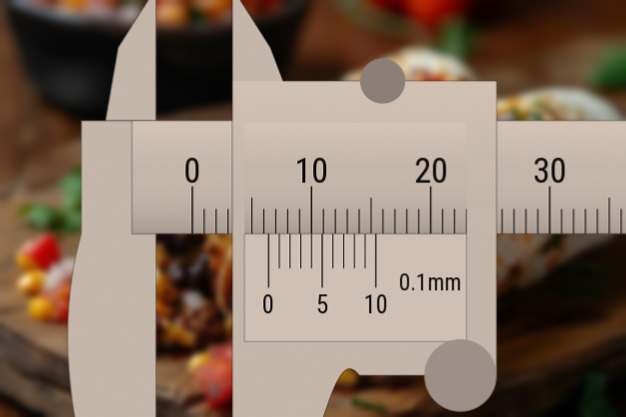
6.4
